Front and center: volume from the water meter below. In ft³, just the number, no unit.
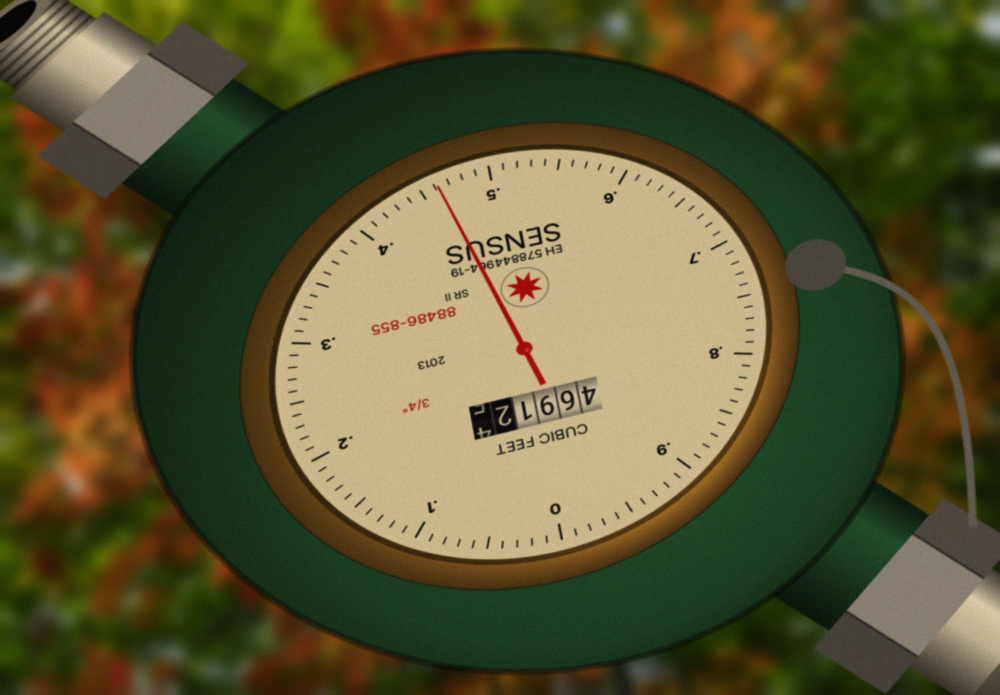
469124.46
